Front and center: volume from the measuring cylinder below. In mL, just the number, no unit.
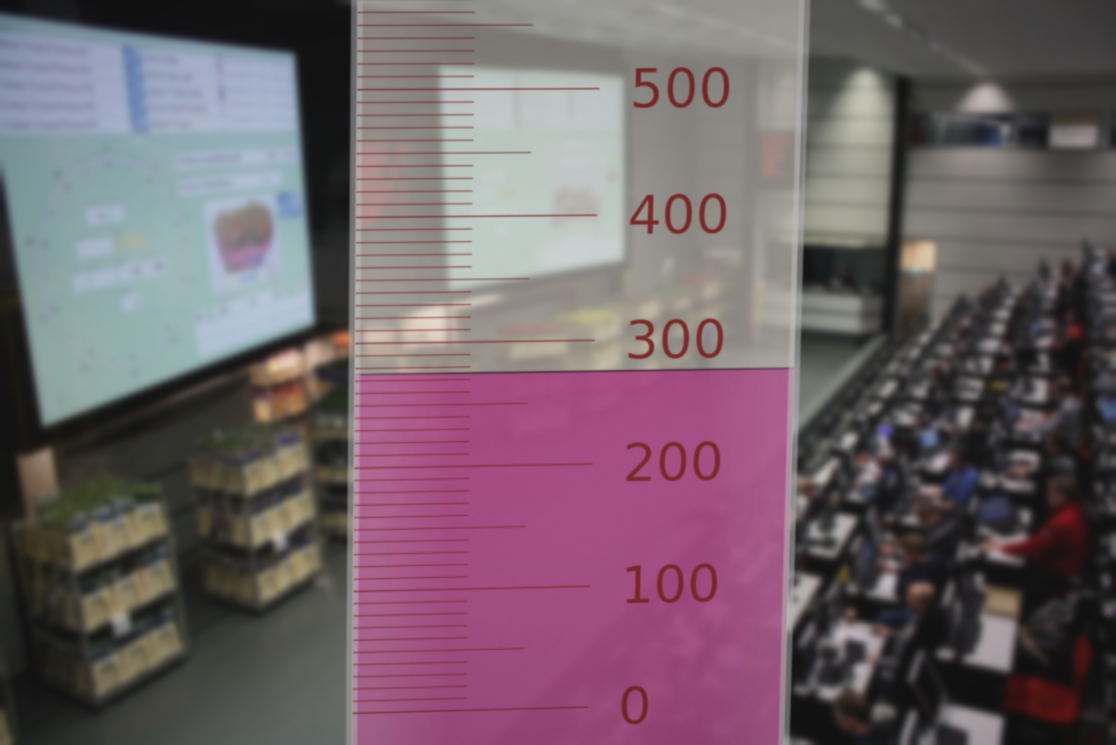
275
